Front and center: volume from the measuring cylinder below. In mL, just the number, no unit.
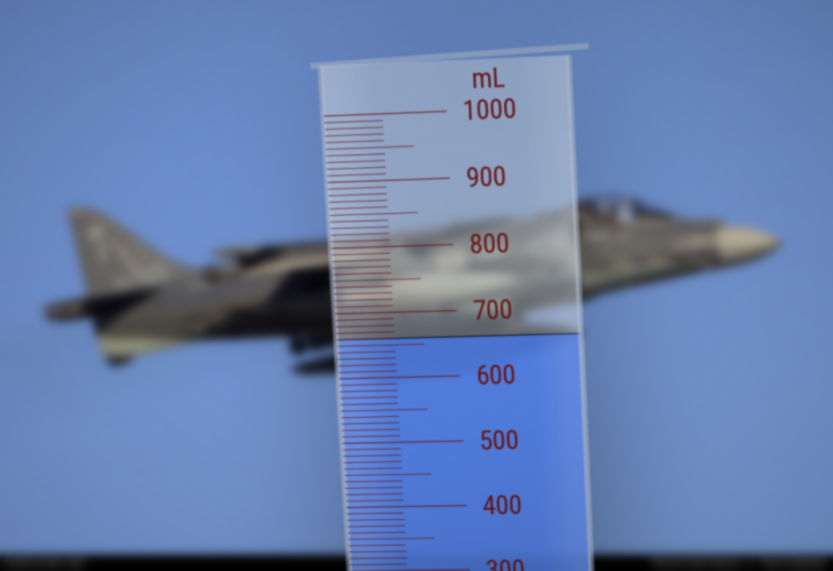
660
